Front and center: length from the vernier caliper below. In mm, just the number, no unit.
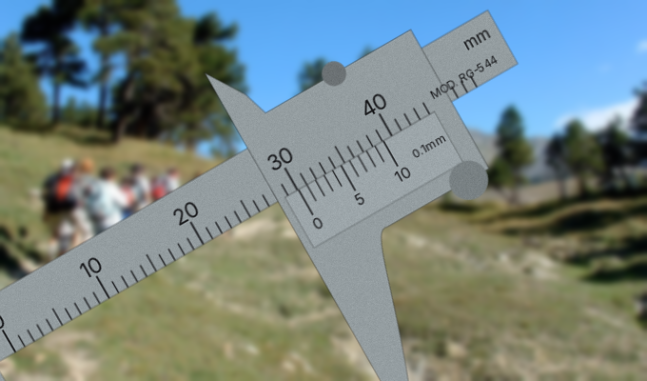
30.1
